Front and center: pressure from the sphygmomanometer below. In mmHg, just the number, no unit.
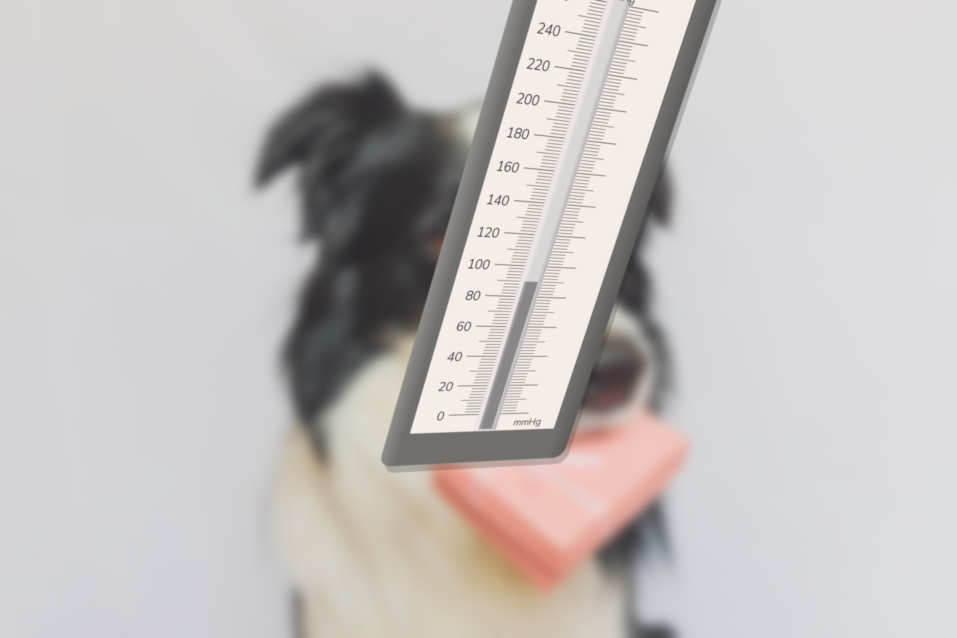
90
